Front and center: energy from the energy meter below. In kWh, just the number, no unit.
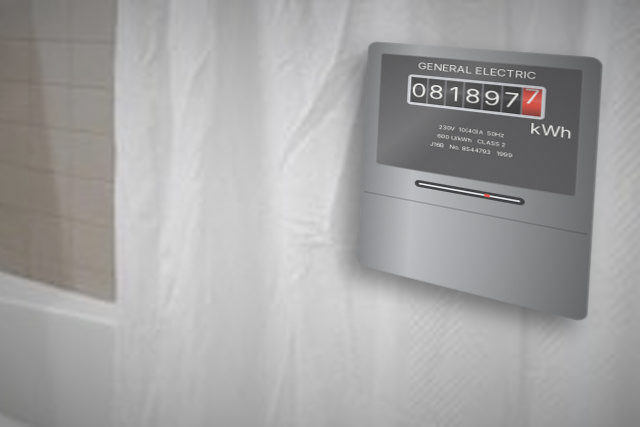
81897.7
